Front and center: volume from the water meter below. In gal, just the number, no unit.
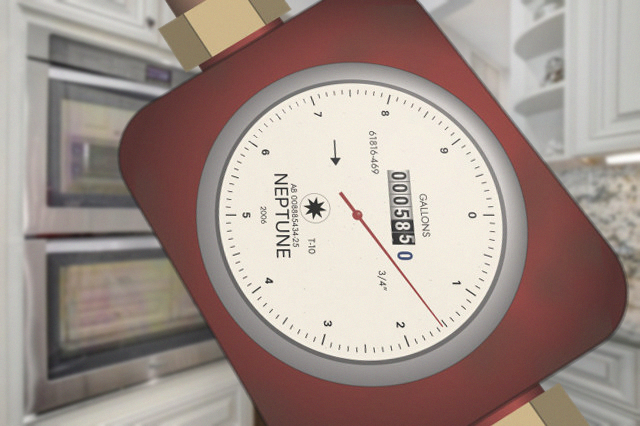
5851.5
